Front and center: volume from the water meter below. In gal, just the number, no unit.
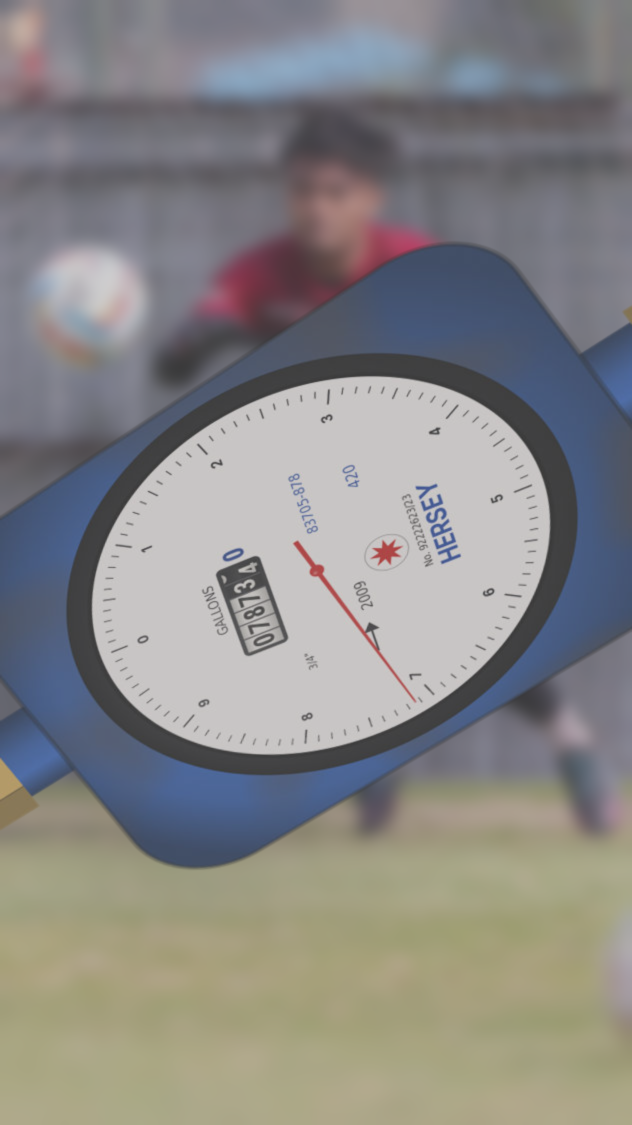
787337.1
